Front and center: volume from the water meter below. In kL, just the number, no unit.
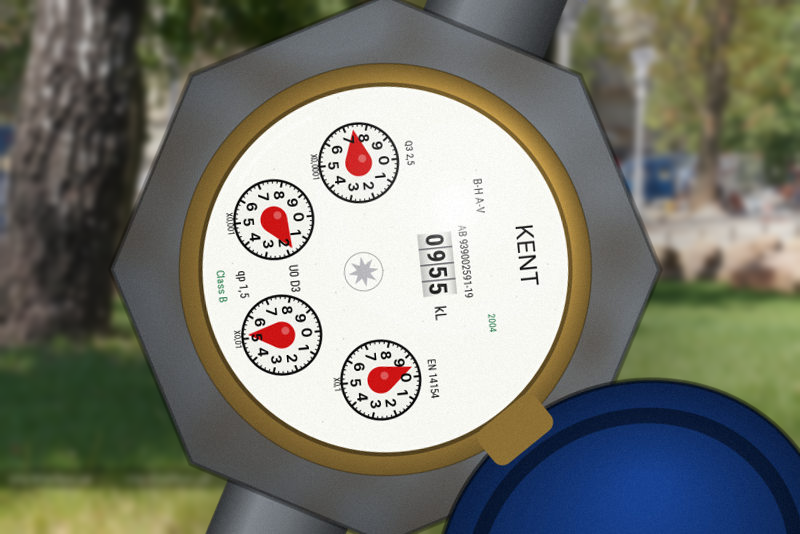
954.9517
